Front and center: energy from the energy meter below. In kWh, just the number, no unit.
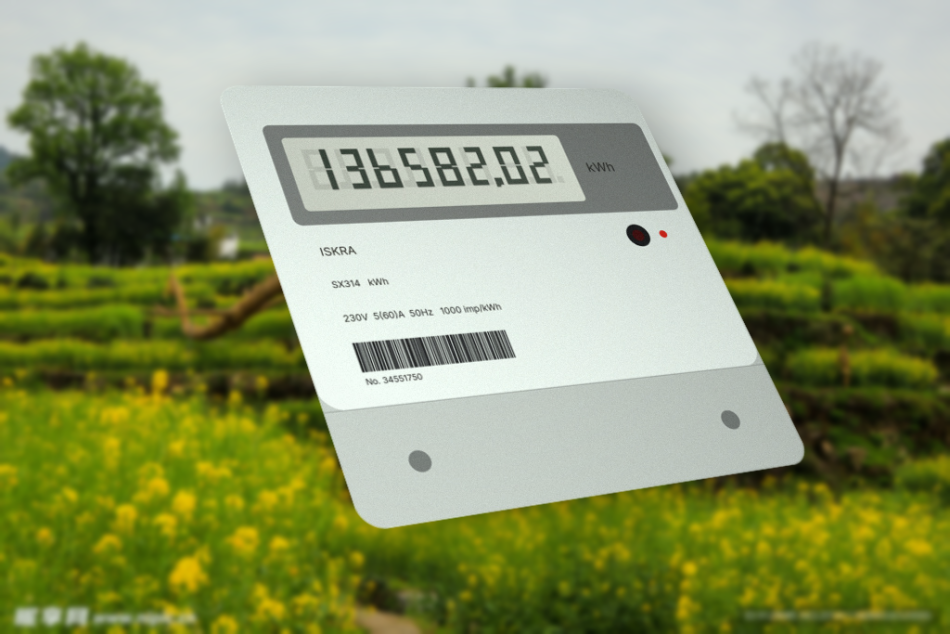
136582.02
